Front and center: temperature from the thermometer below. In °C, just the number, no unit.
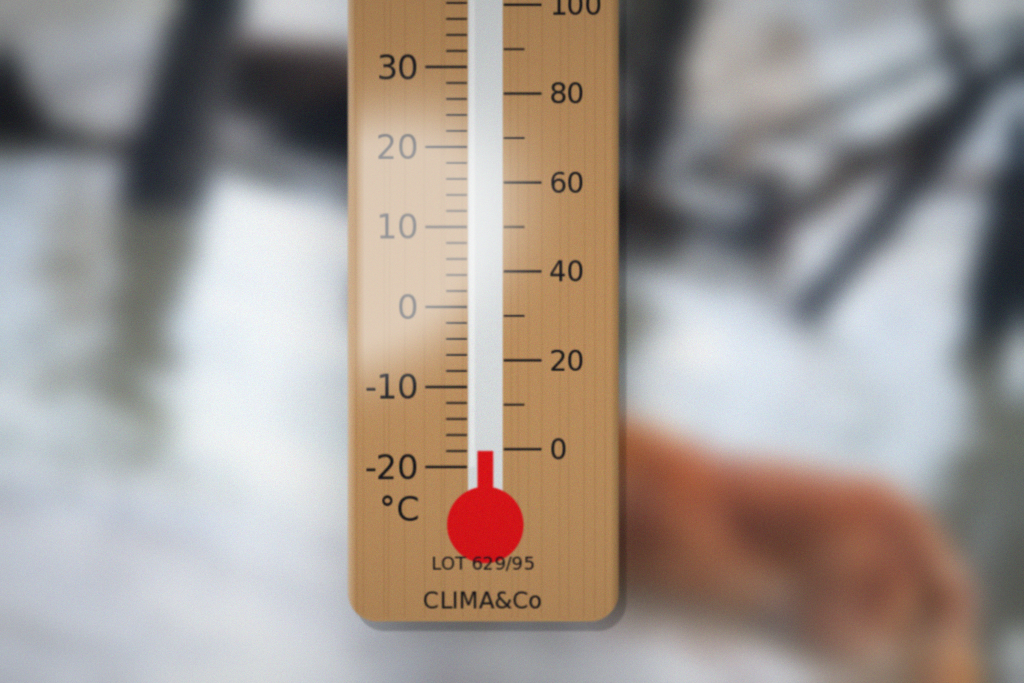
-18
